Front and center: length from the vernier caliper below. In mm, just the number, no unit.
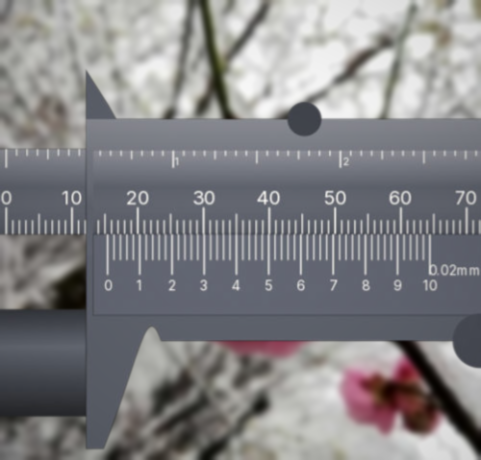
15.4
